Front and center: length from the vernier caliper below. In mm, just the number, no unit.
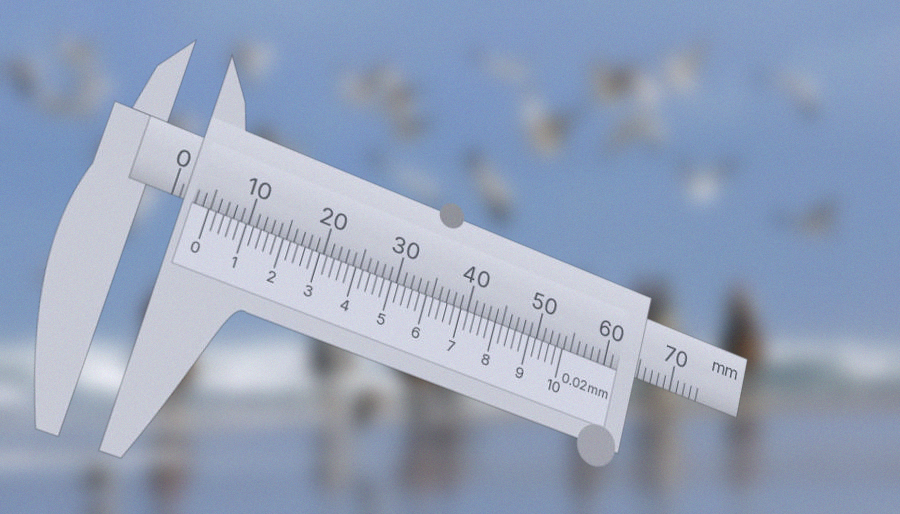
4.8
